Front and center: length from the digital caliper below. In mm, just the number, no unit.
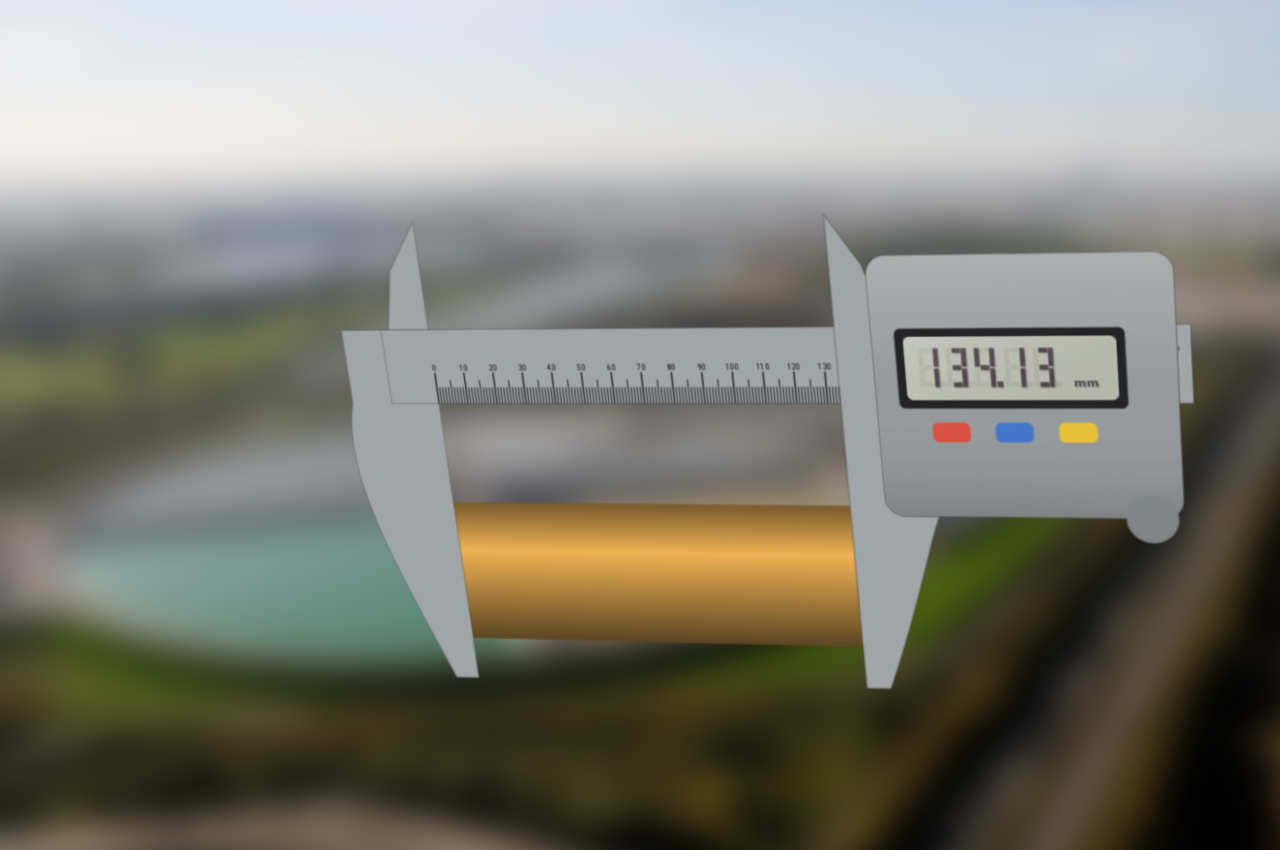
134.13
